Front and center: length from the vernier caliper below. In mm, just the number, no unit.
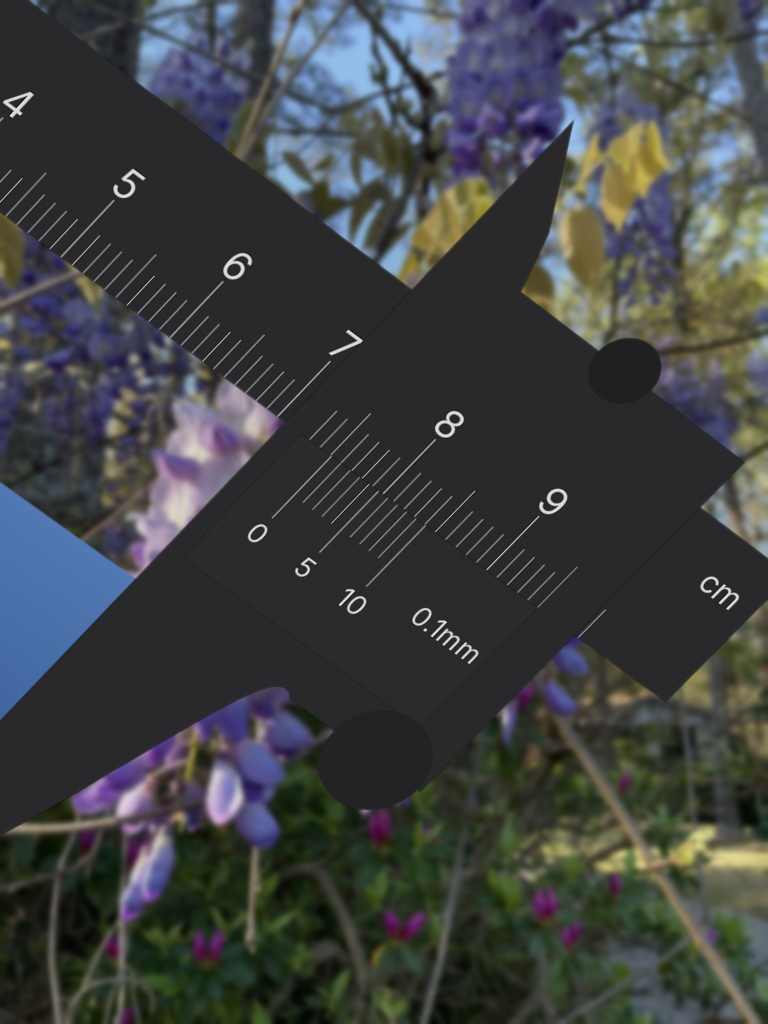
75.1
